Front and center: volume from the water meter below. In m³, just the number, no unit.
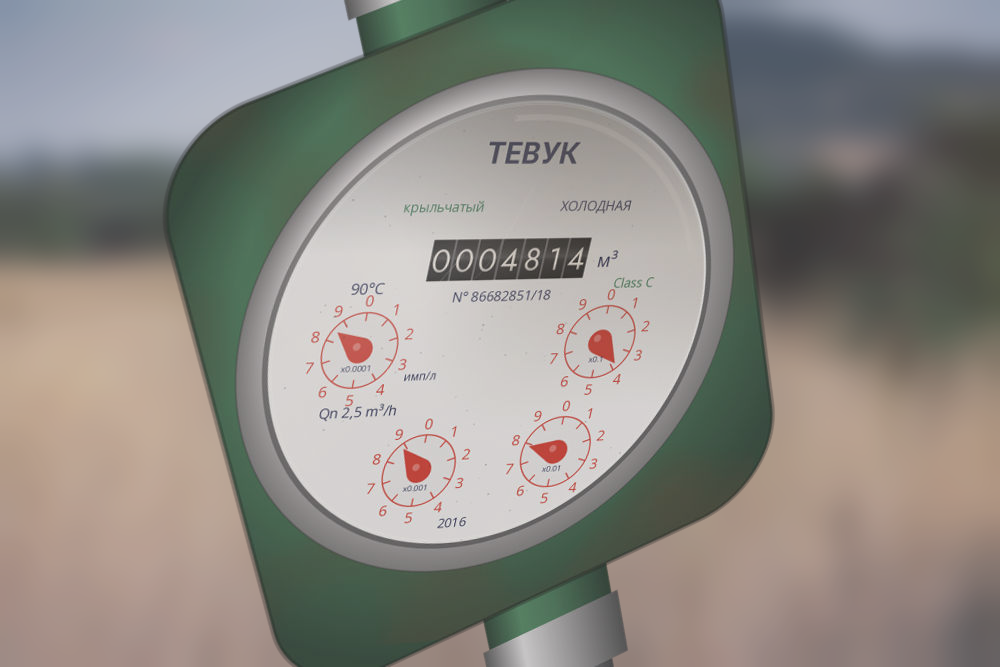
4814.3788
